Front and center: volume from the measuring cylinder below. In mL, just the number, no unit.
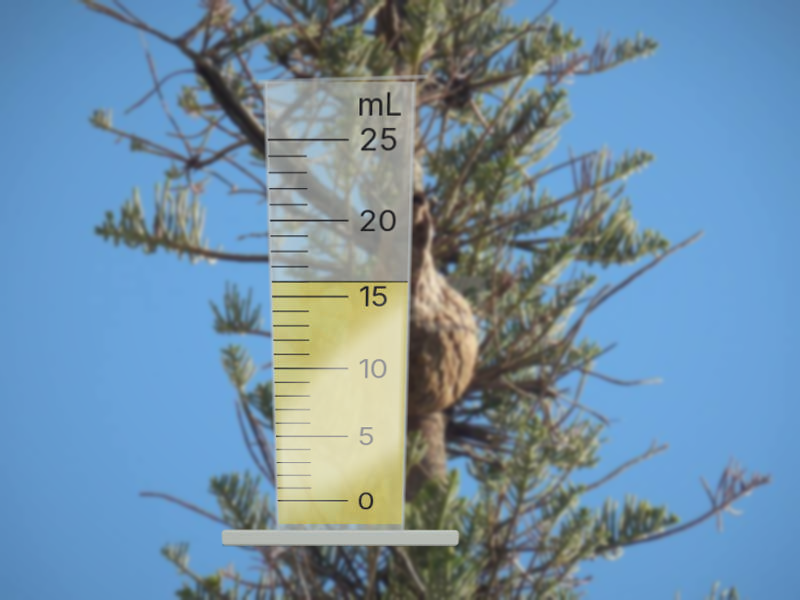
16
